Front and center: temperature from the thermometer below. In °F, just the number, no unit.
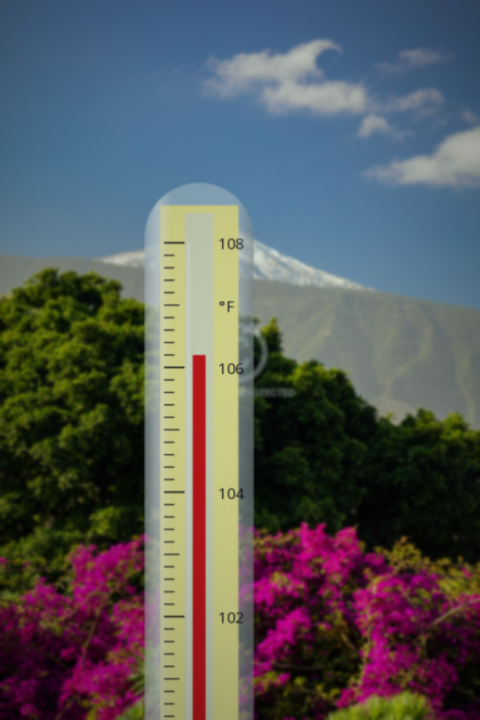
106.2
